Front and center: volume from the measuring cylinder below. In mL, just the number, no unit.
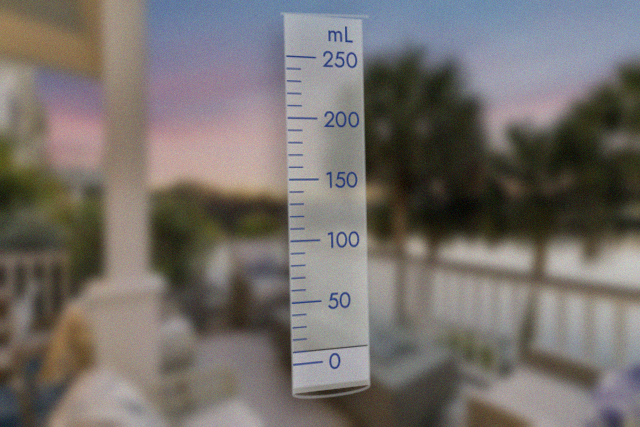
10
